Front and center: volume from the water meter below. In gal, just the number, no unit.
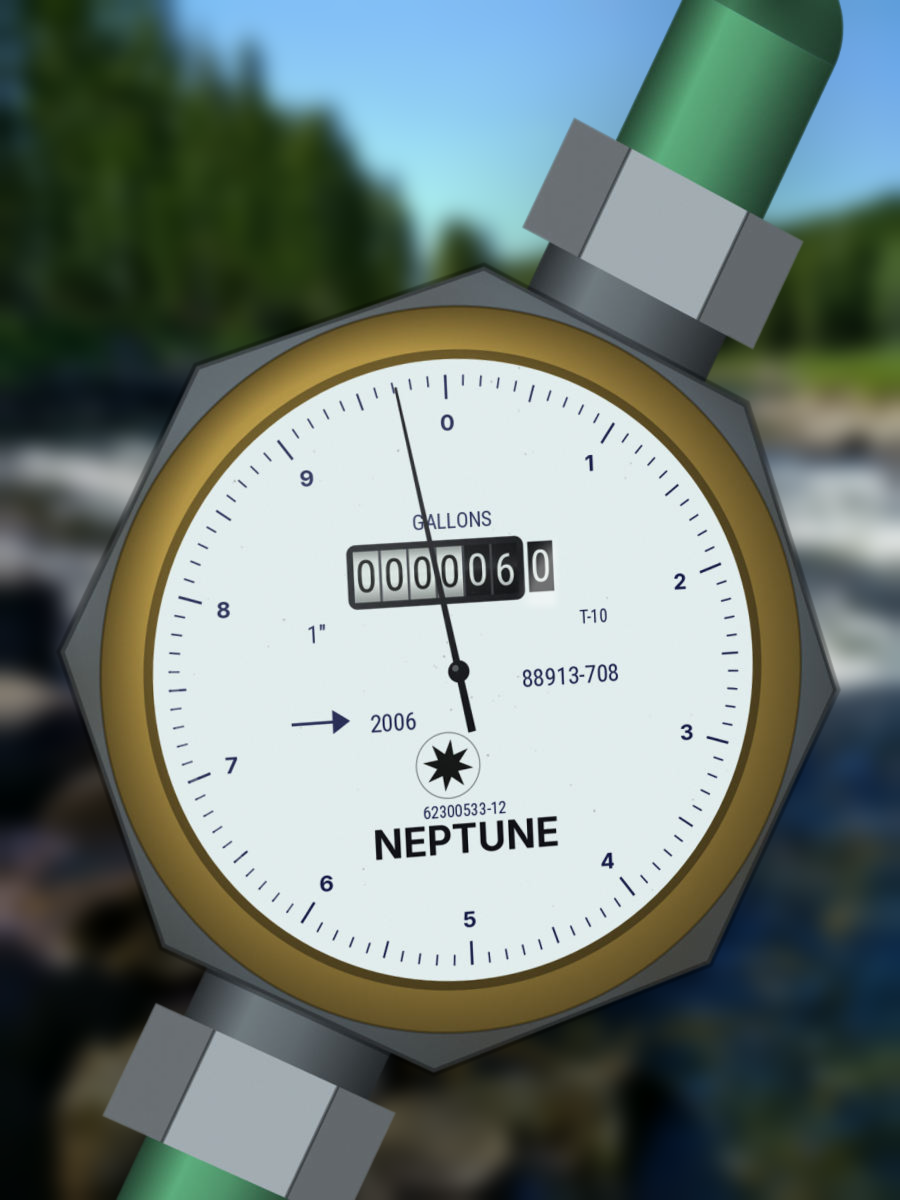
59.7
